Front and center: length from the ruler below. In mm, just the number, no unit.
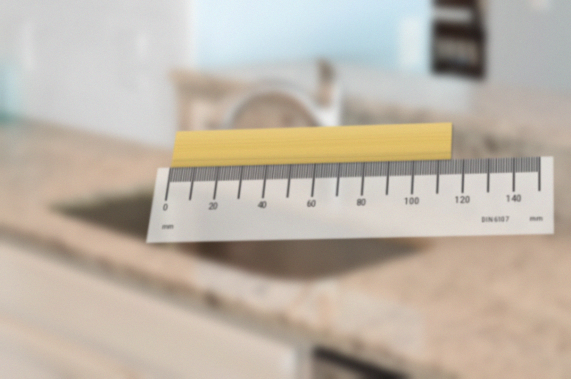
115
